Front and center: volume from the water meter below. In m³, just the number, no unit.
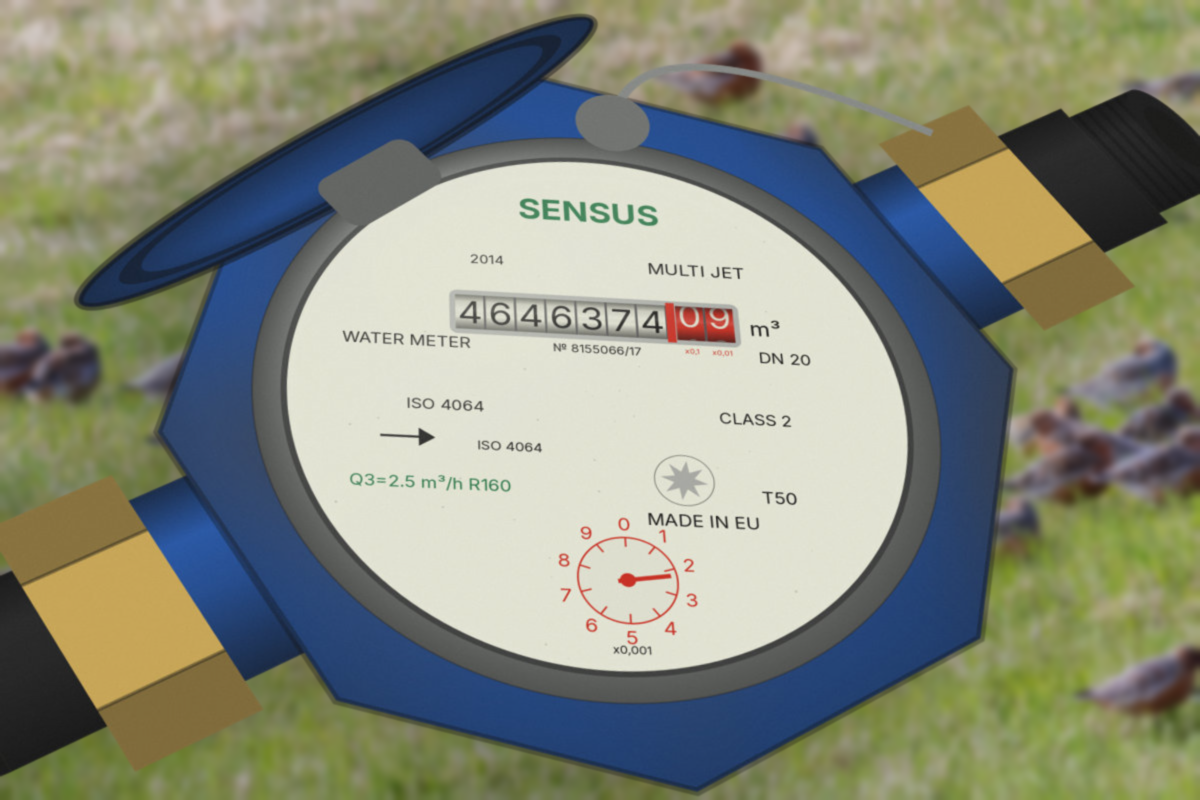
4646374.092
